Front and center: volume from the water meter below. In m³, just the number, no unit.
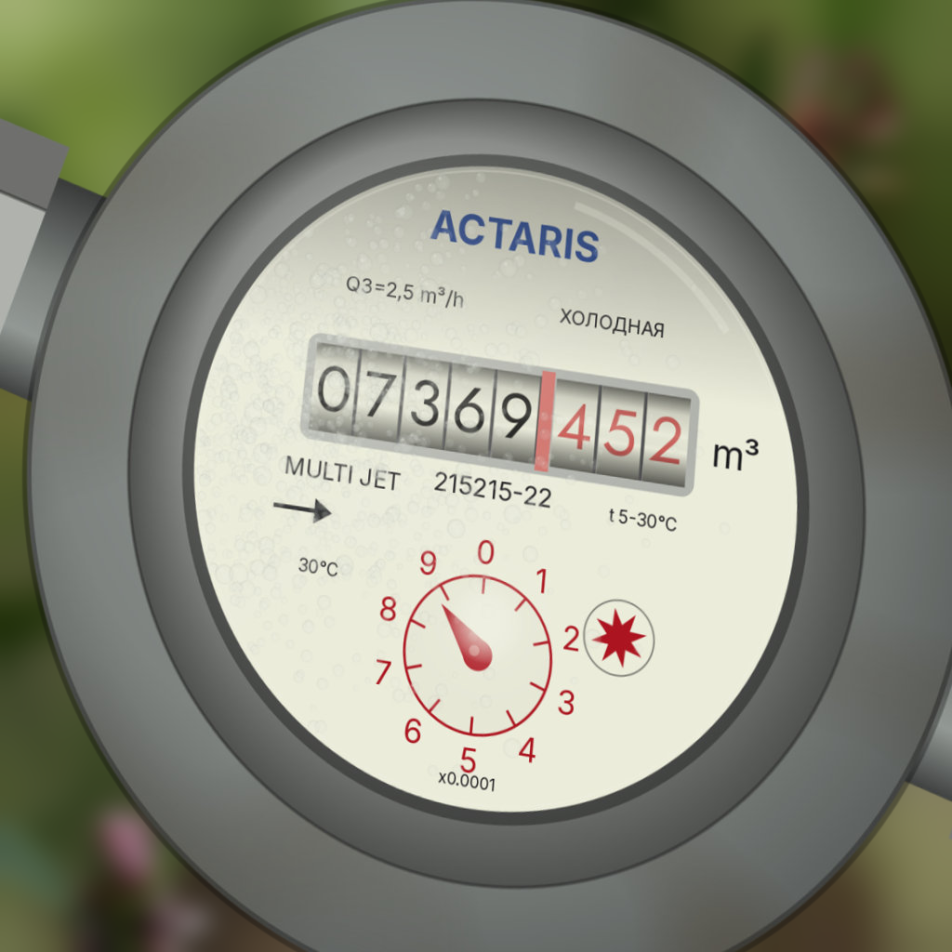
7369.4528
